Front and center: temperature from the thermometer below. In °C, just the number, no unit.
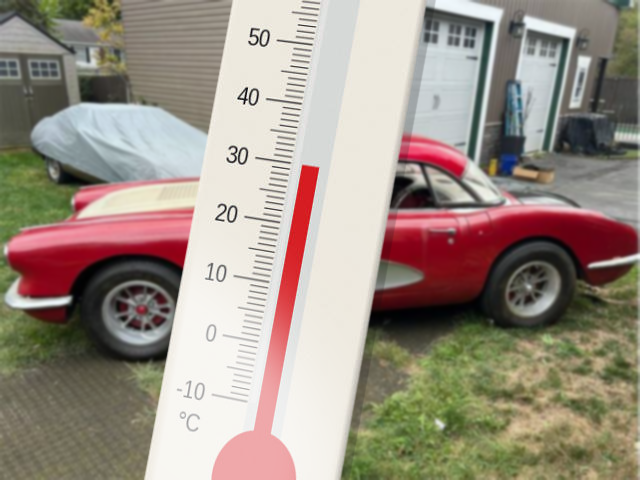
30
